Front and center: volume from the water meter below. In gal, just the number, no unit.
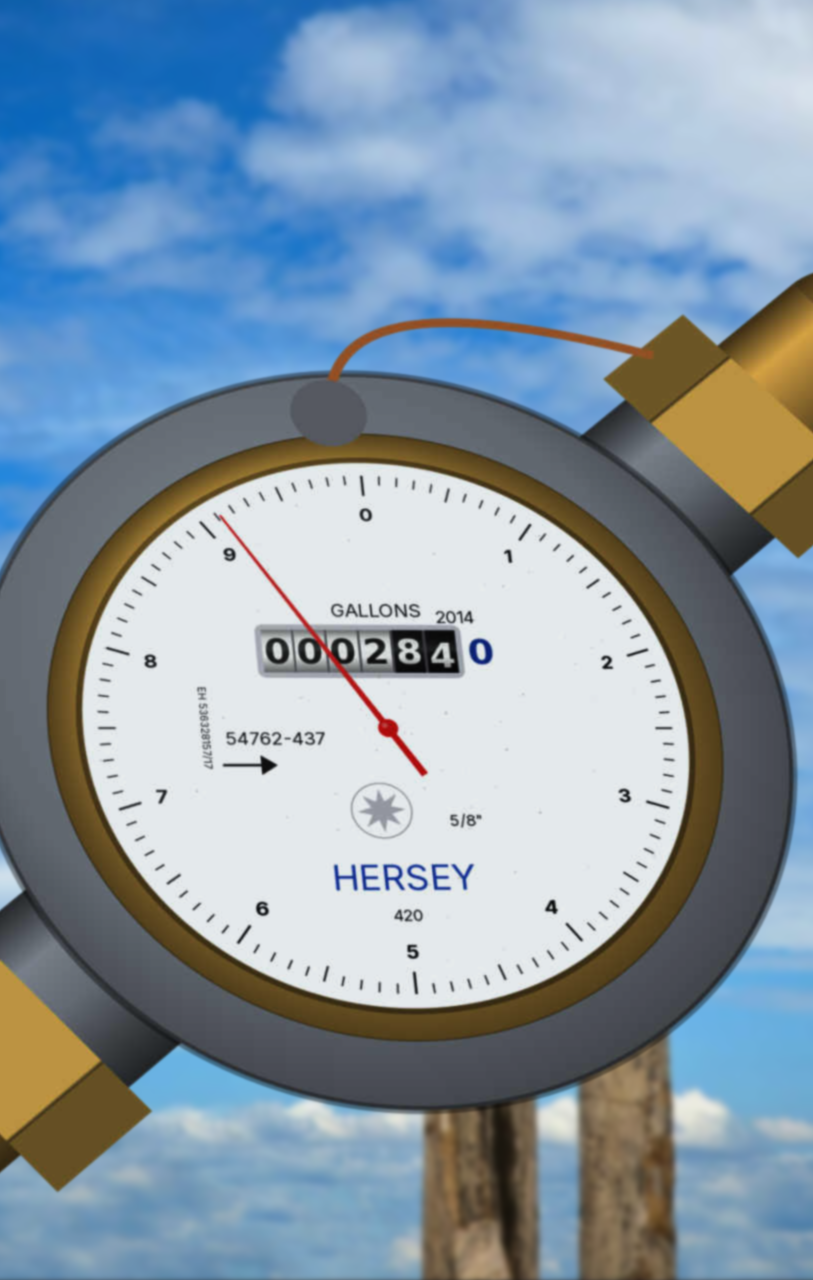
2839.1
